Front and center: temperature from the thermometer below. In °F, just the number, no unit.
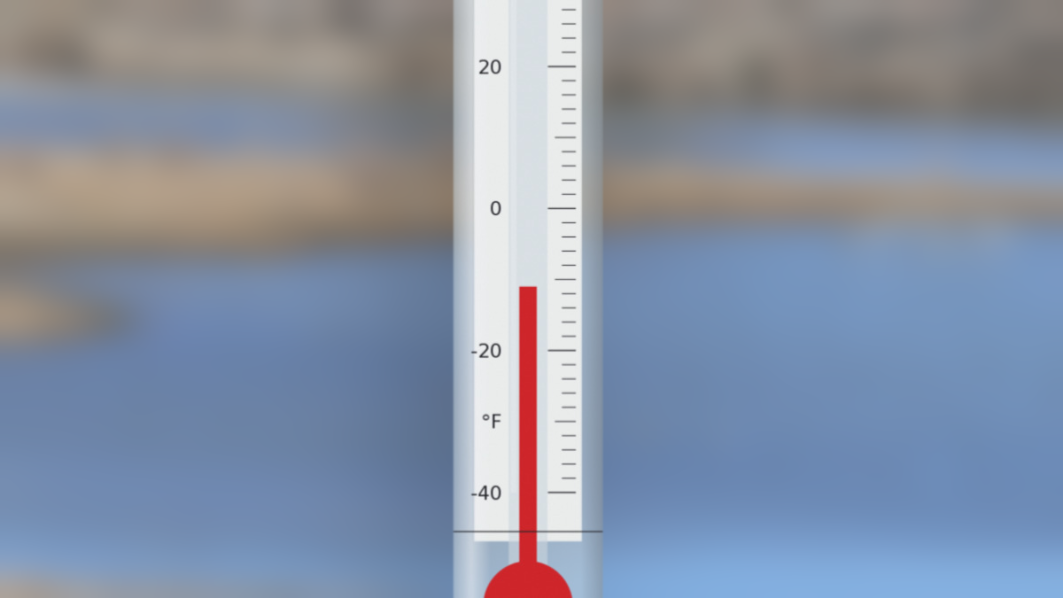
-11
